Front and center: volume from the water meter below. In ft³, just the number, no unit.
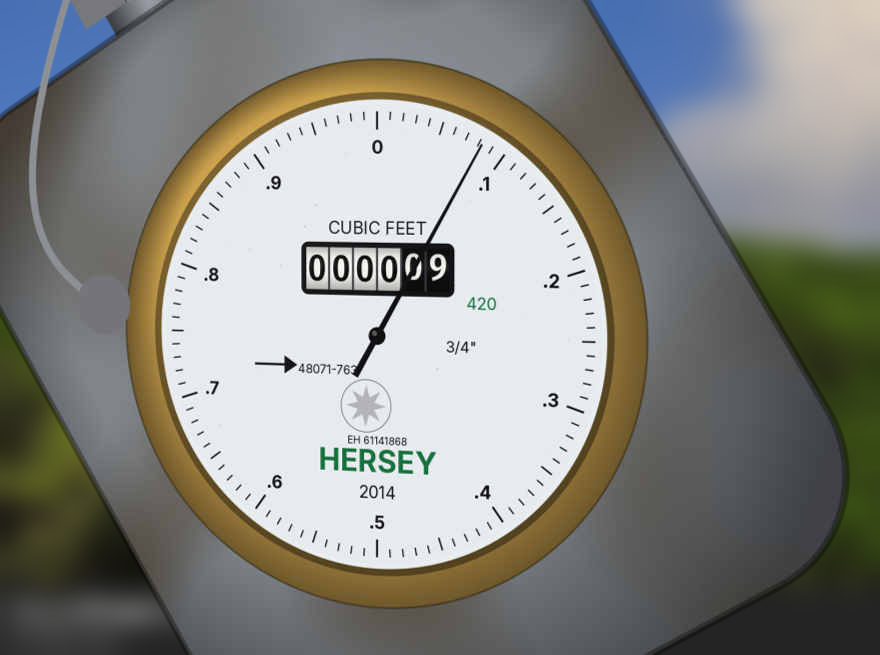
9.08
